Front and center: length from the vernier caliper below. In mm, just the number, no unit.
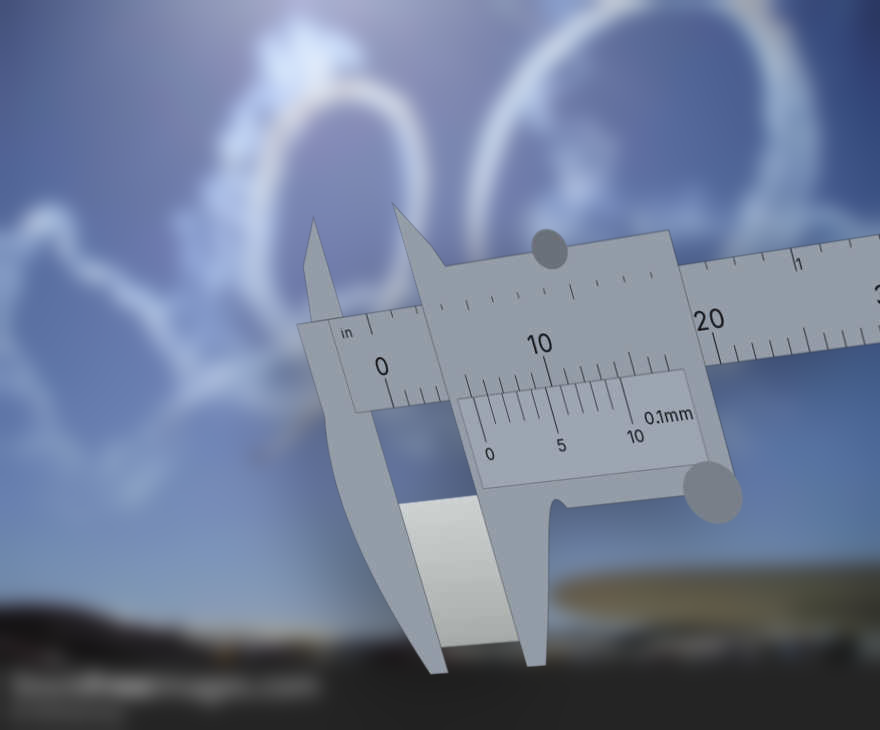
5.1
